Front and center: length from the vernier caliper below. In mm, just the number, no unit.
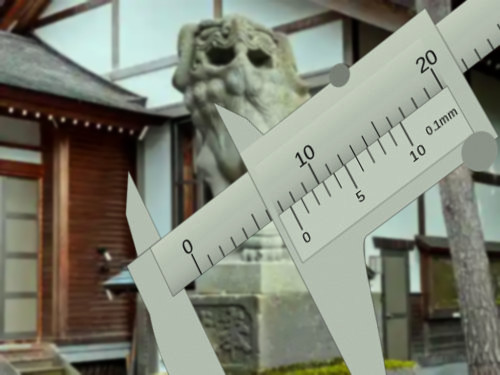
7.6
